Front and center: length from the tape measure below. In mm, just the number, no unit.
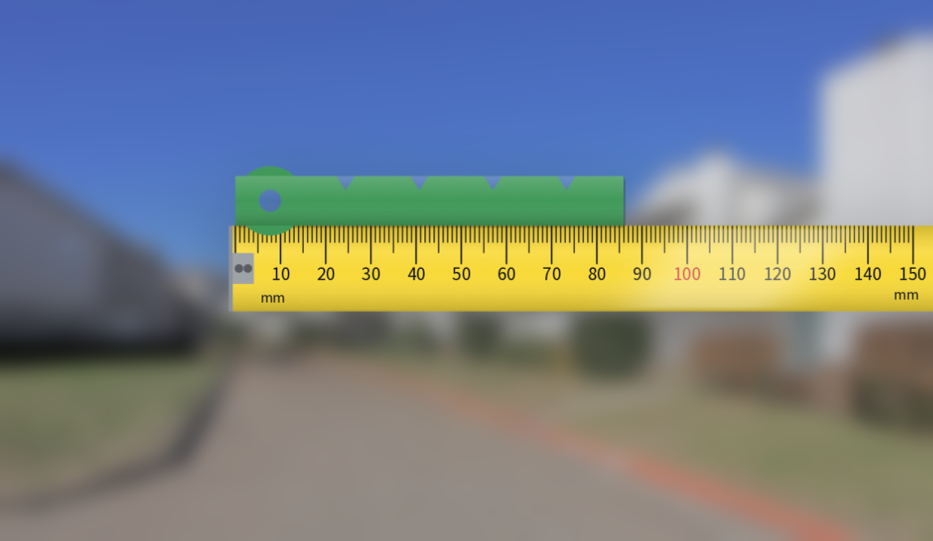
86
